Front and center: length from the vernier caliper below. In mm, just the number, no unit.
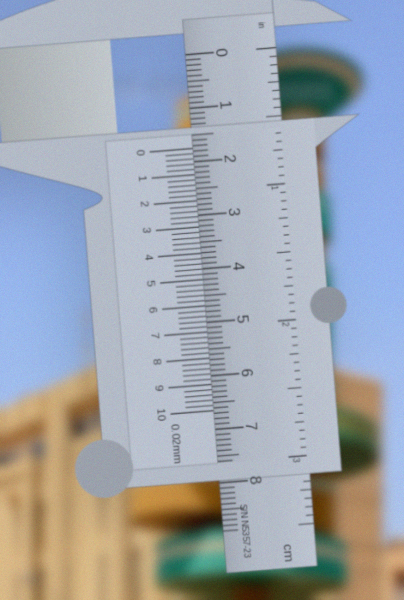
17.5
